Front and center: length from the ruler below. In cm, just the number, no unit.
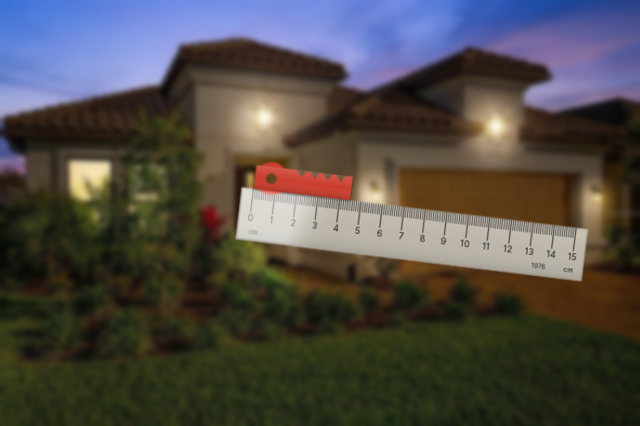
4.5
